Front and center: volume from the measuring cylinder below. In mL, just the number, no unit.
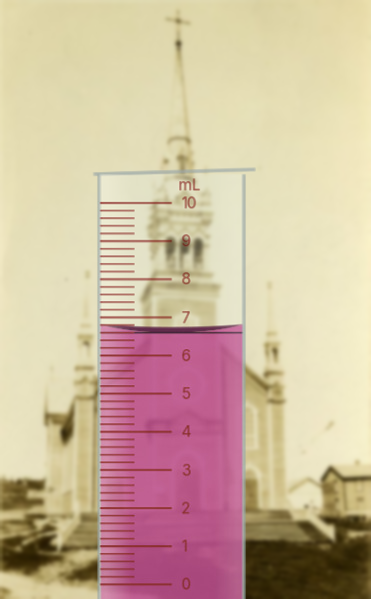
6.6
